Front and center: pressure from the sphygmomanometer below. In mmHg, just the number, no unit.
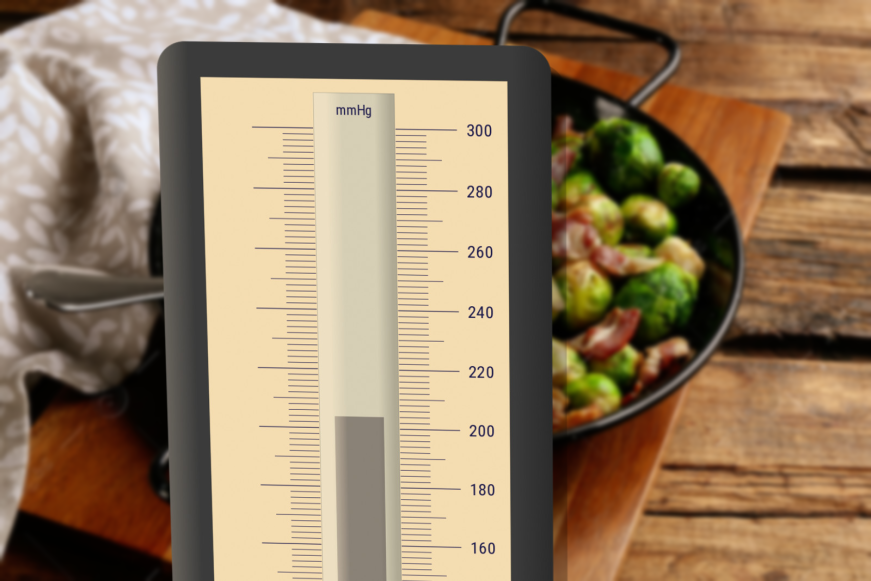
204
